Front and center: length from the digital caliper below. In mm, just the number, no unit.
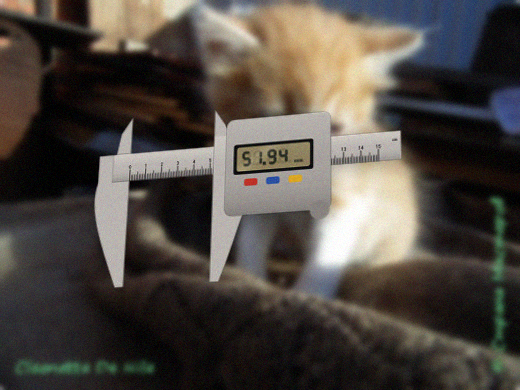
51.94
